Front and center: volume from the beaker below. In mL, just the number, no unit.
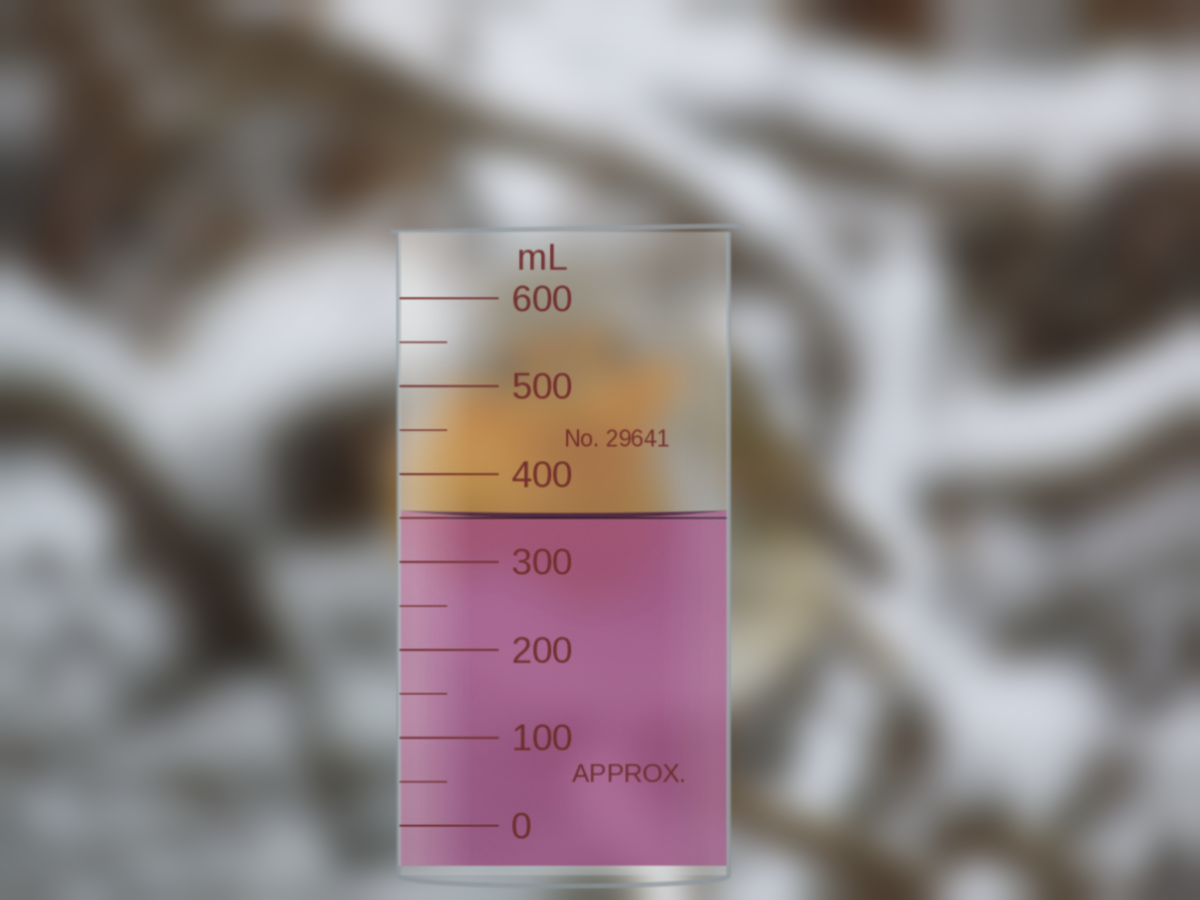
350
